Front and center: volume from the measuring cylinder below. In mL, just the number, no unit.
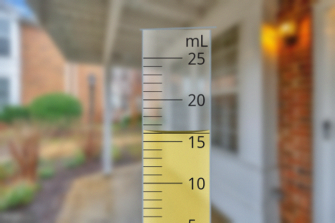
16
